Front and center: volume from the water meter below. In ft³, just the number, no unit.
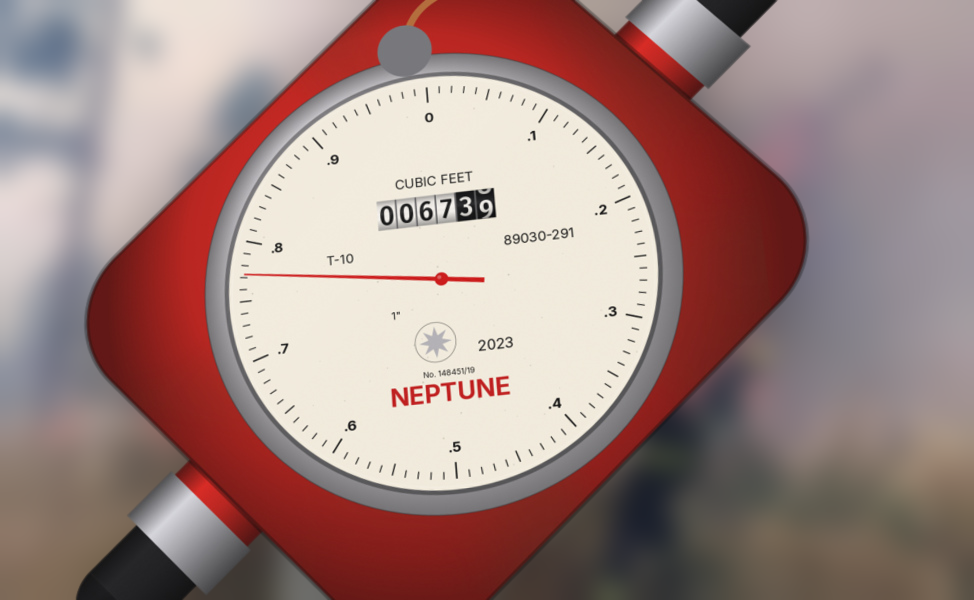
6738.77
